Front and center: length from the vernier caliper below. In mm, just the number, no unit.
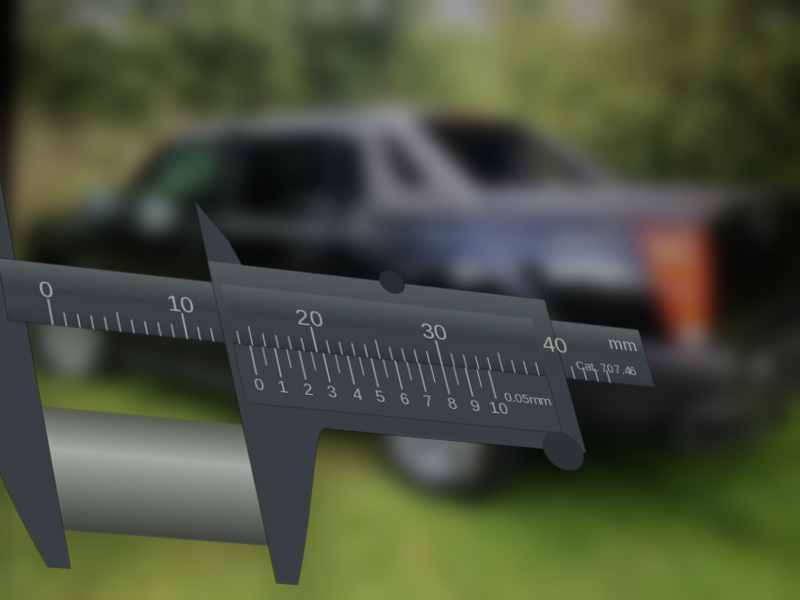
14.8
